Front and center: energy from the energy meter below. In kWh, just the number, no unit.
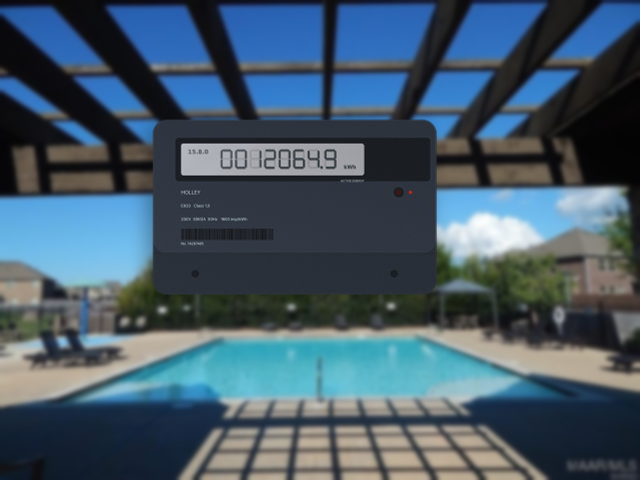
12064.9
